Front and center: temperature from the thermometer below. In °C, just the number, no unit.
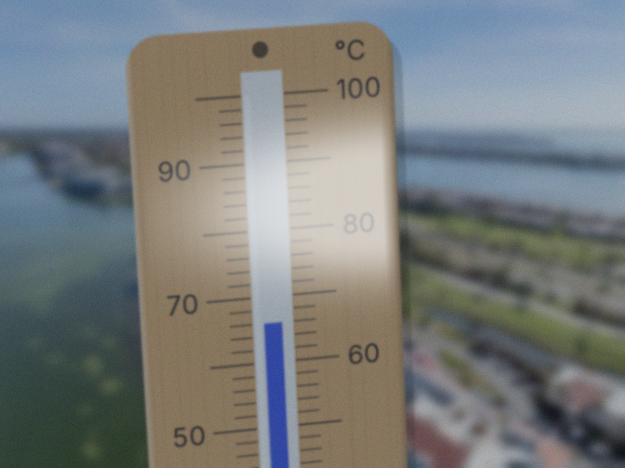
66
